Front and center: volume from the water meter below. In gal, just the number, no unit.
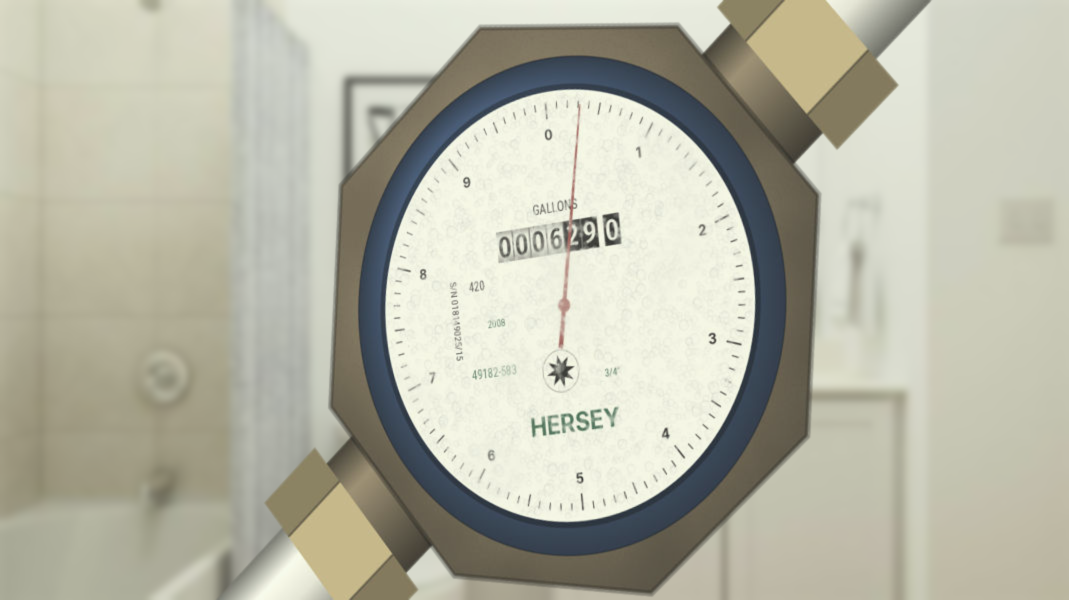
6290.3
